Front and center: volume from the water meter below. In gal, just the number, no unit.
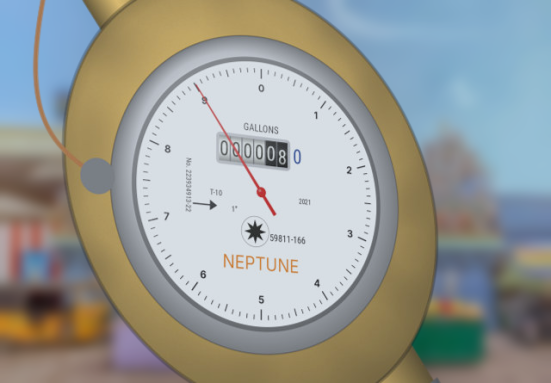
79.0
